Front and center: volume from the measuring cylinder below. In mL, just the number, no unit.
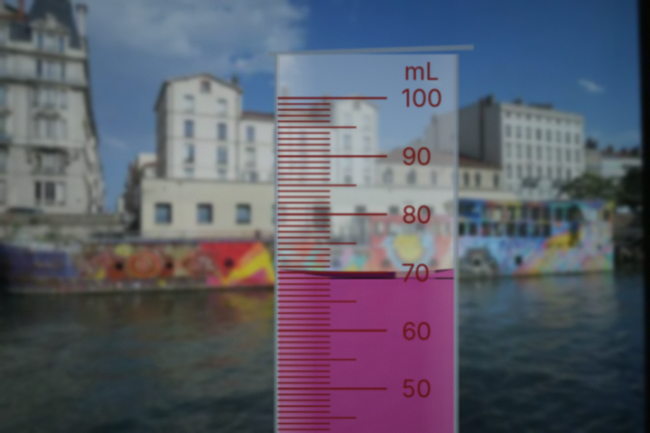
69
